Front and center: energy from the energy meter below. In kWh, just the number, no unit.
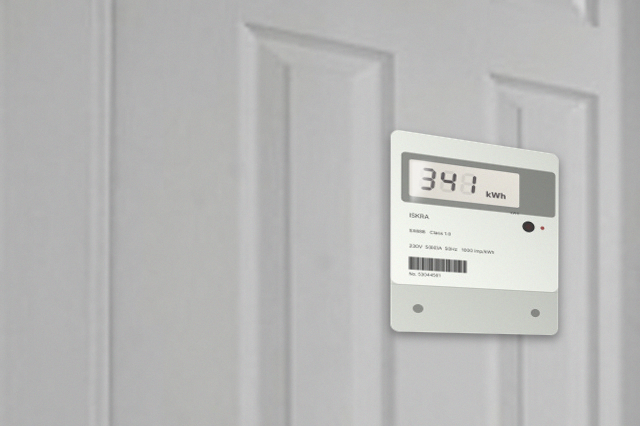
341
